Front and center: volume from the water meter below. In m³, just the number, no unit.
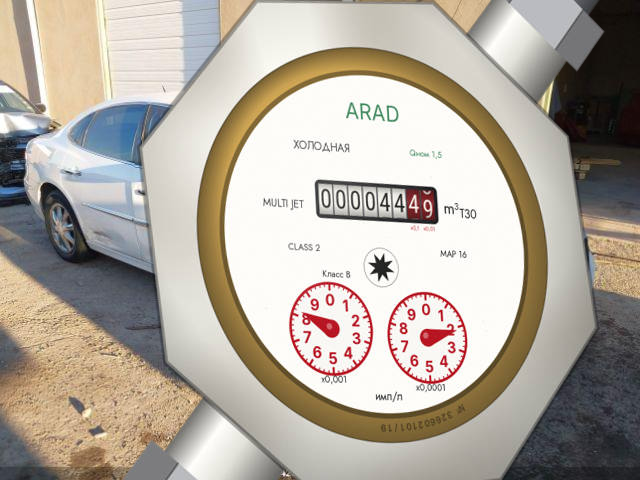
44.4882
